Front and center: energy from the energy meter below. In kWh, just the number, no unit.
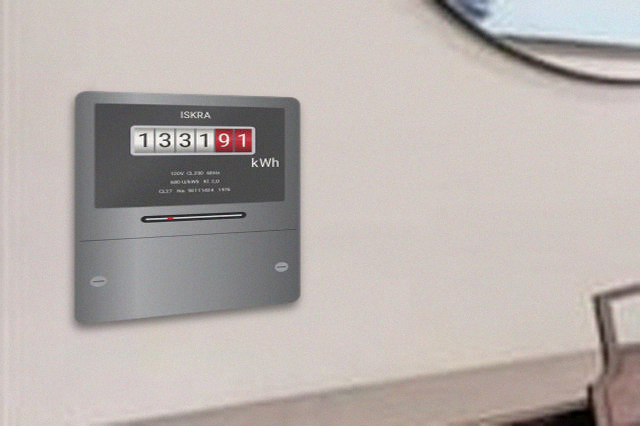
1331.91
